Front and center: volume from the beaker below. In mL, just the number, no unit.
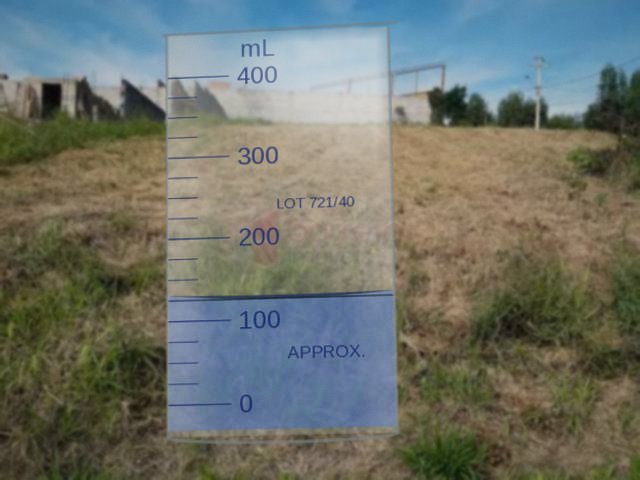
125
